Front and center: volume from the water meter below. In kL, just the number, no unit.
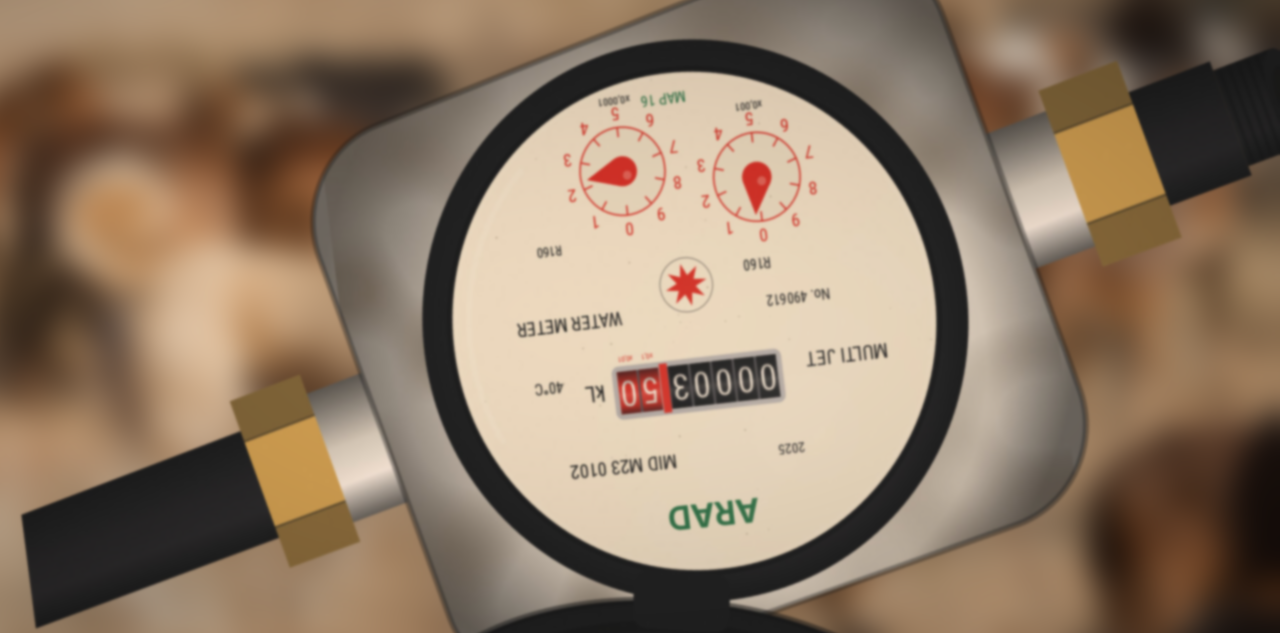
3.5002
